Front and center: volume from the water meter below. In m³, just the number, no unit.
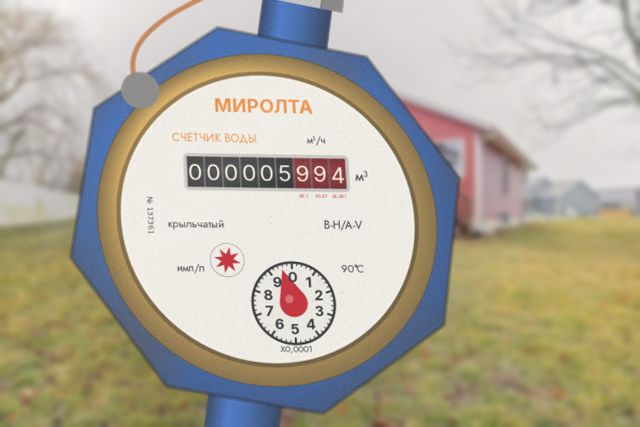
5.9939
